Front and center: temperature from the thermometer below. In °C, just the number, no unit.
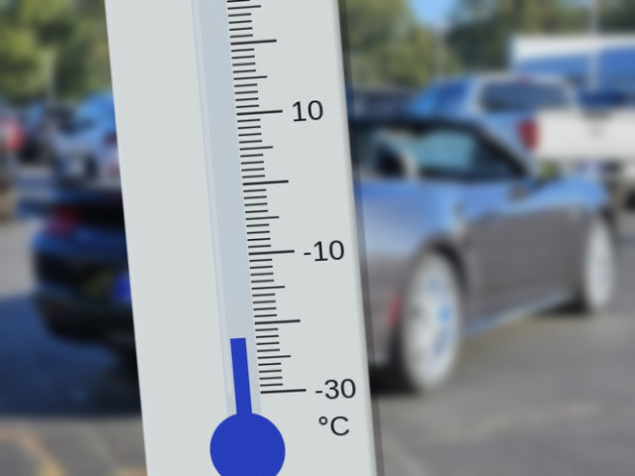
-22
